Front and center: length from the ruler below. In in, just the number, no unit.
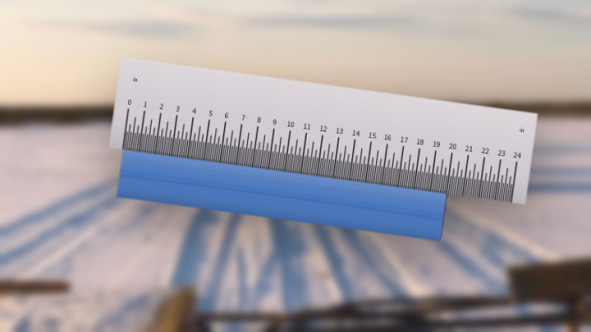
20
